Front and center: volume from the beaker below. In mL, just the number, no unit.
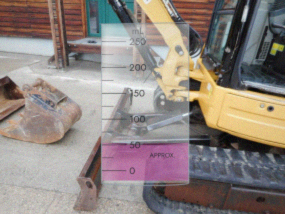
50
